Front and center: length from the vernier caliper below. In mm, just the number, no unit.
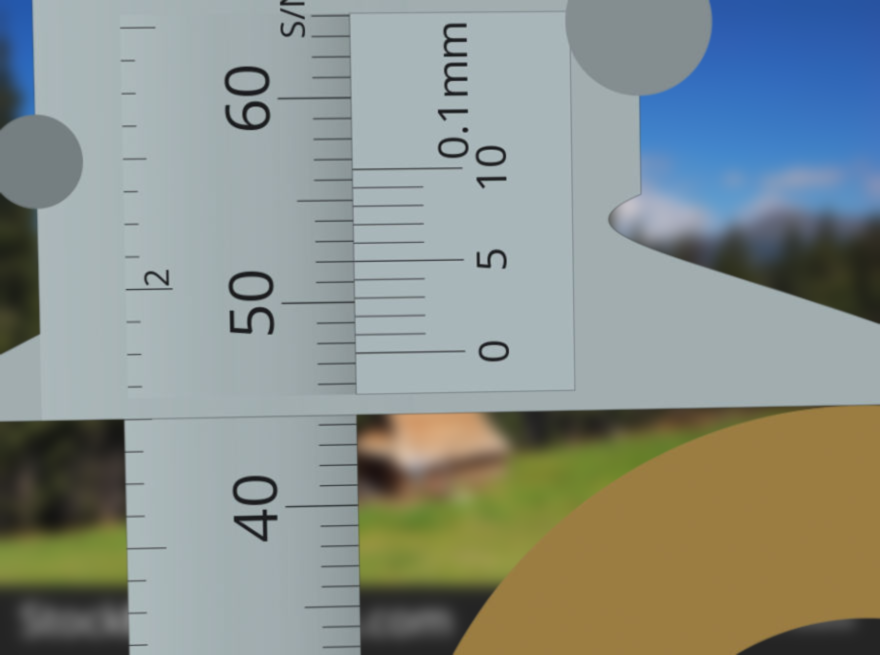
47.5
